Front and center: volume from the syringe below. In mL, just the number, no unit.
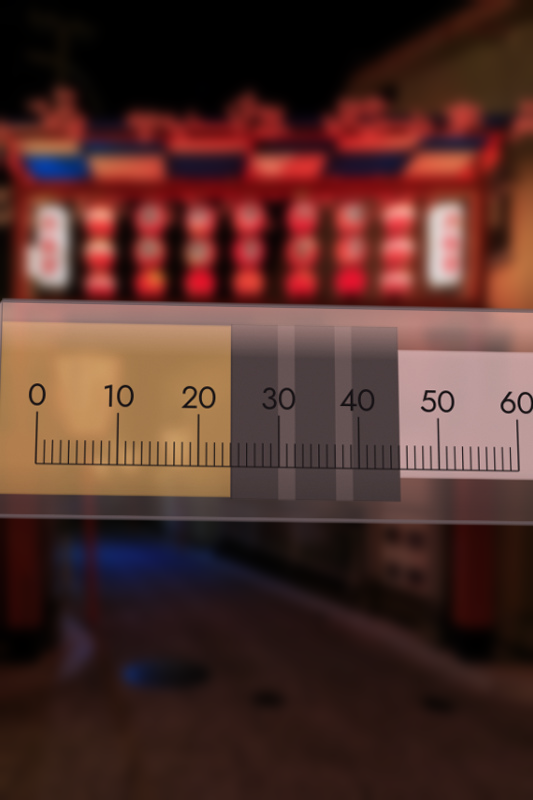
24
